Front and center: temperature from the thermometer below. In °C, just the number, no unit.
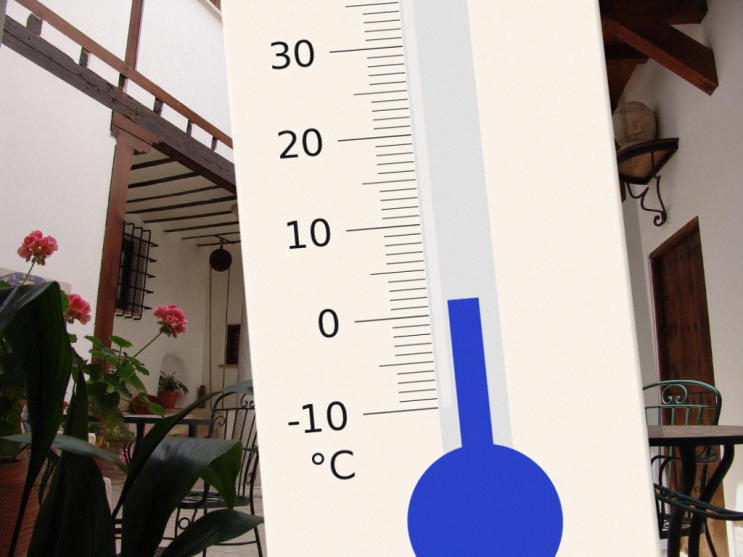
1.5
